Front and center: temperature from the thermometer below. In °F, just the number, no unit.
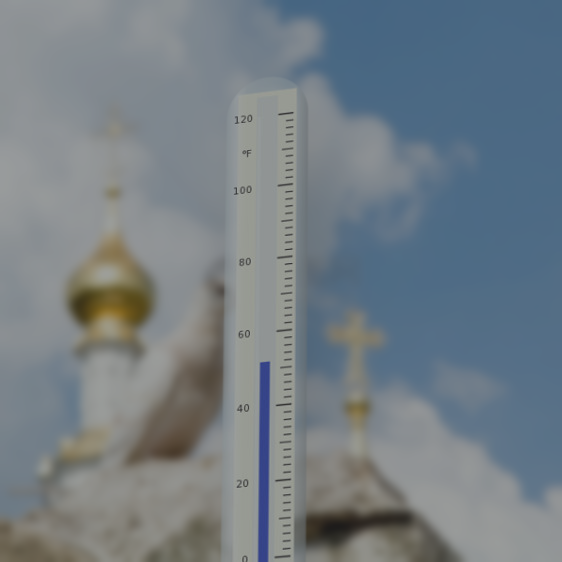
52
